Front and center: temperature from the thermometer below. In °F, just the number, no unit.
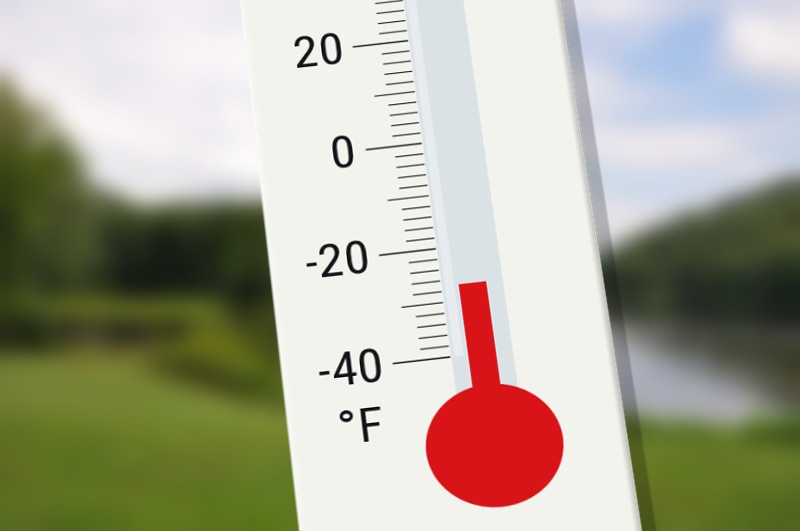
-27
